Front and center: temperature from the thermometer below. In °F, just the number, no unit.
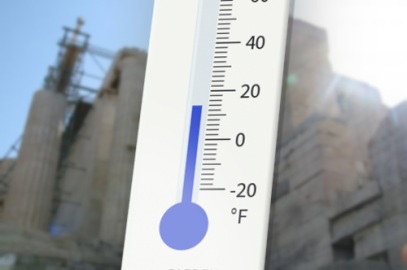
14
